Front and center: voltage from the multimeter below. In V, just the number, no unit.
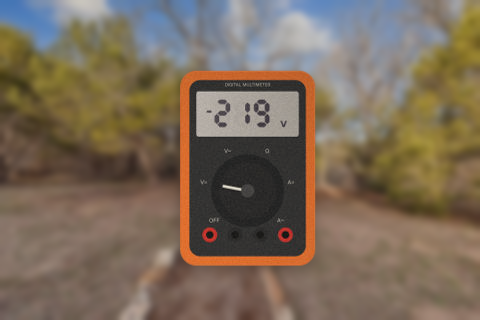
-219
